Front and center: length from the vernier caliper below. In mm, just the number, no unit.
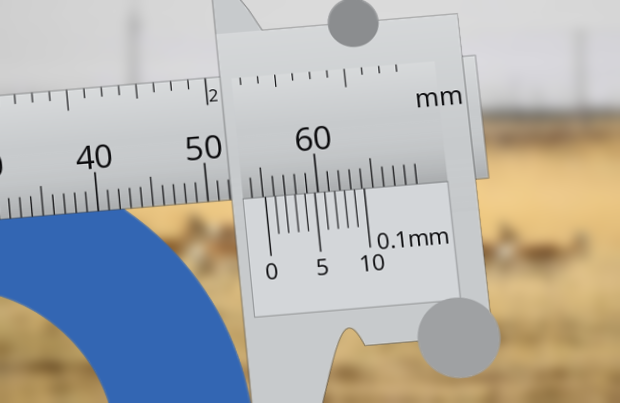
55.2
